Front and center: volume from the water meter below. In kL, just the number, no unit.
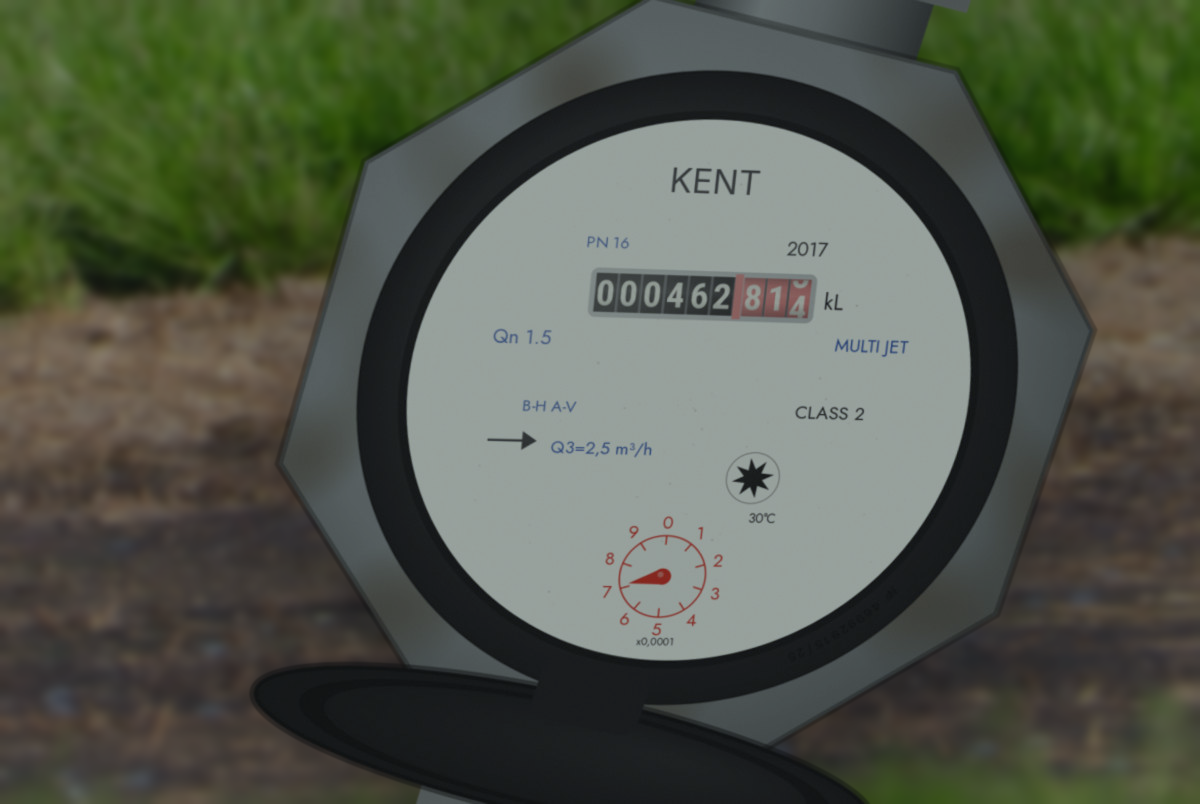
462.8137
